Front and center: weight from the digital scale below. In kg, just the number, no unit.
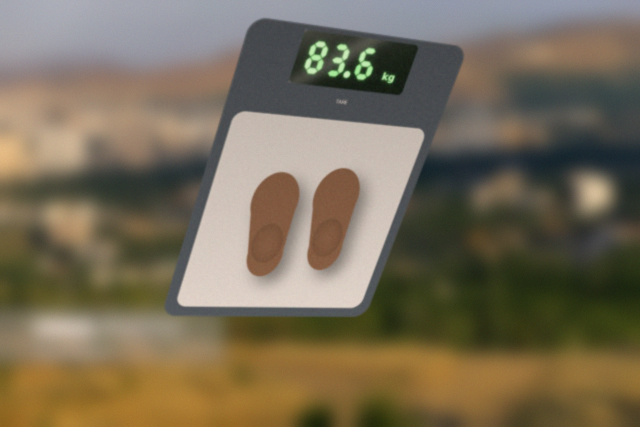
83.6
